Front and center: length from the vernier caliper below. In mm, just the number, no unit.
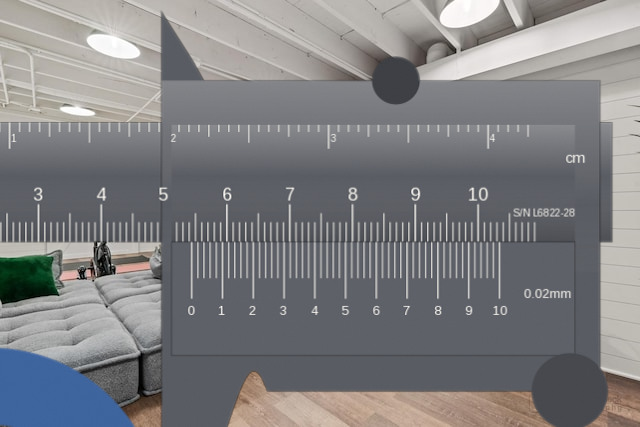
54.4
